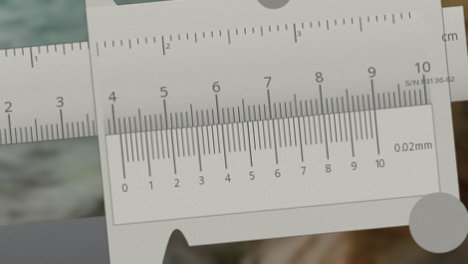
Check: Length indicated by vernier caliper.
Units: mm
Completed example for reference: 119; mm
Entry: 41.0; mm
